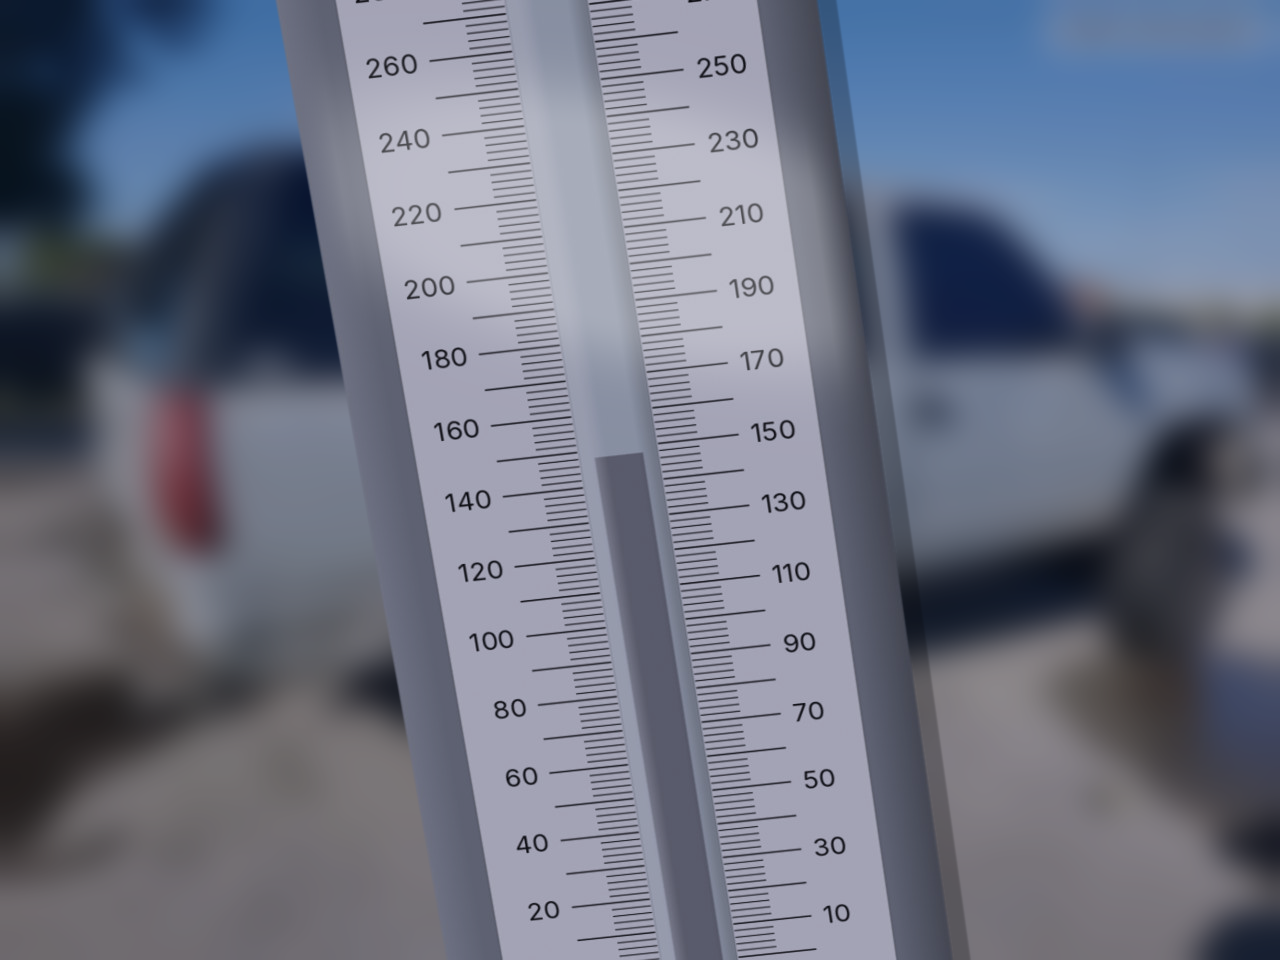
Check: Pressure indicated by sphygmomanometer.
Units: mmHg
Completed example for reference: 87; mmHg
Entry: 148; mmHg
